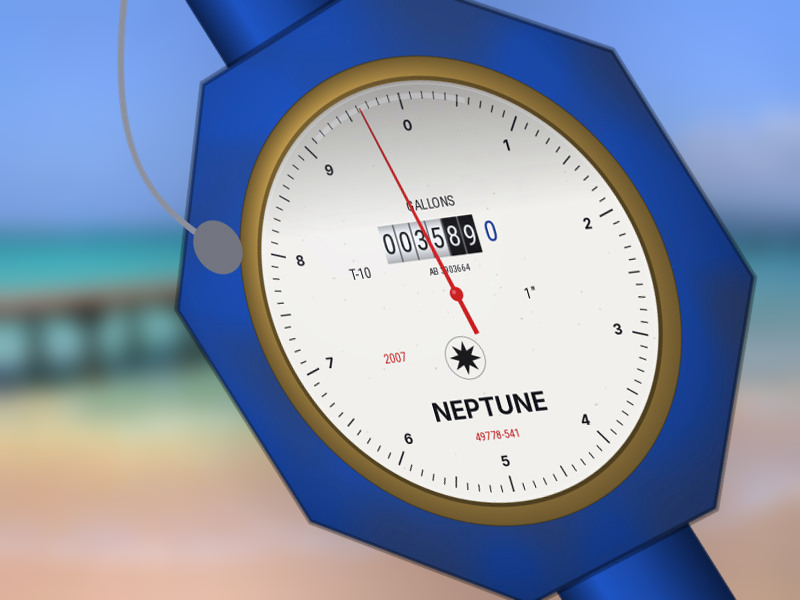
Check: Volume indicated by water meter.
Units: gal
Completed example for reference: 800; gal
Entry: 35889.6; gal
